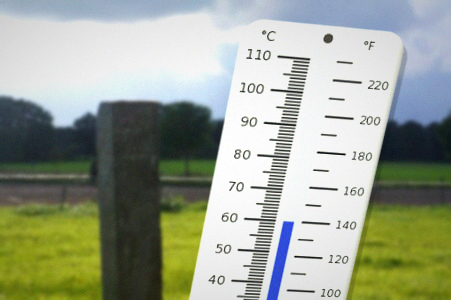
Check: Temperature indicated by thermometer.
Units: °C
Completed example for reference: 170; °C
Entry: 60; °C
